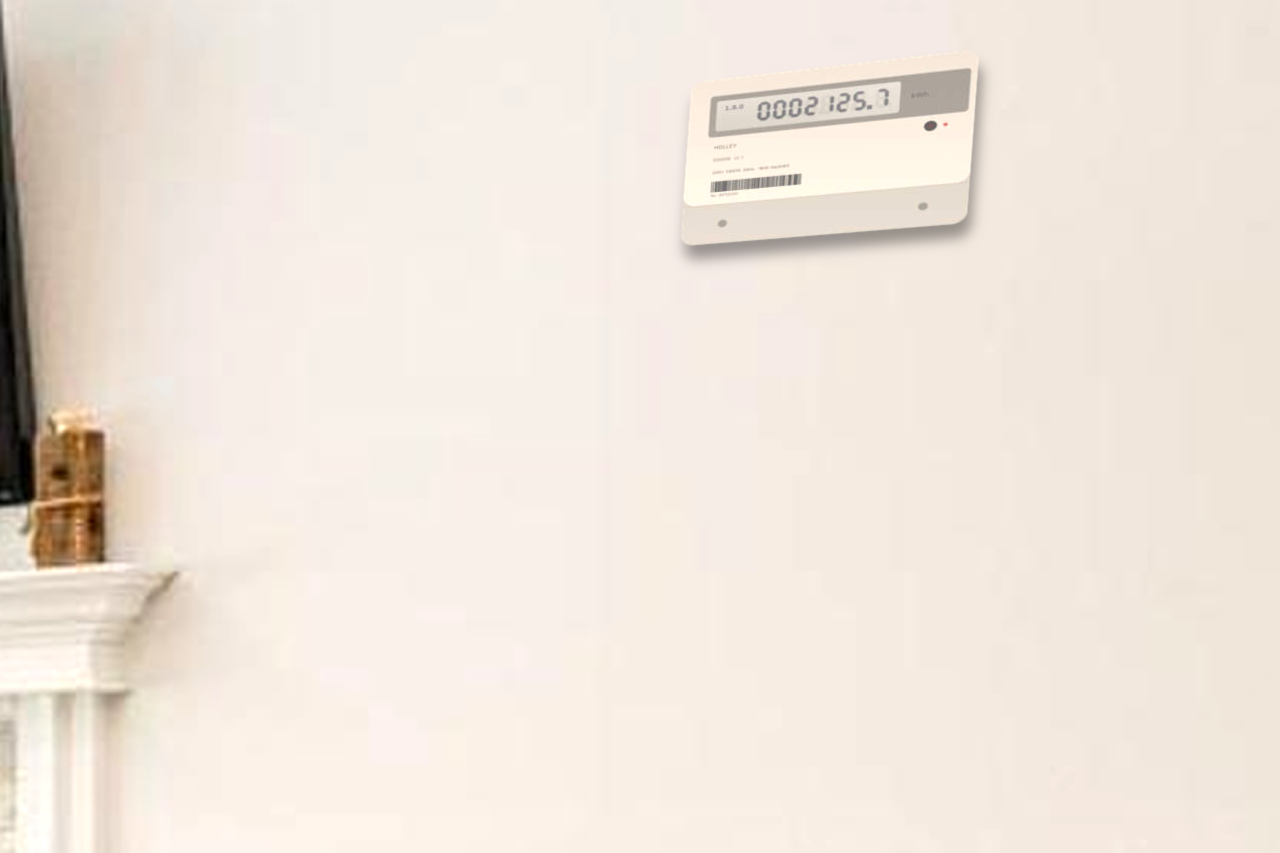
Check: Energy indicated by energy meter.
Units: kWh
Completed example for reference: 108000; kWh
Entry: 2125.7; kWh
